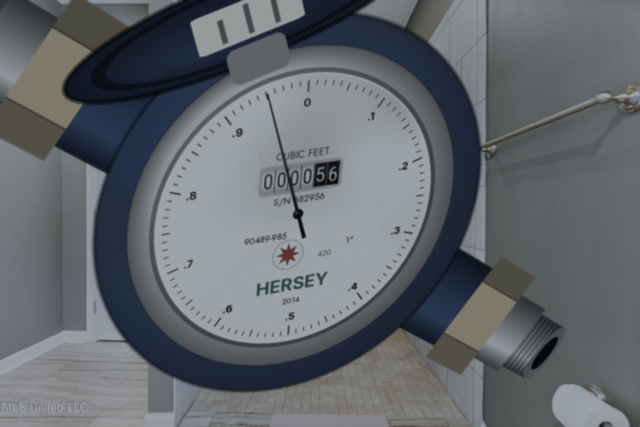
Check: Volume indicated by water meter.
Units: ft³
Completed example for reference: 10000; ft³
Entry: 55.95; ft³
